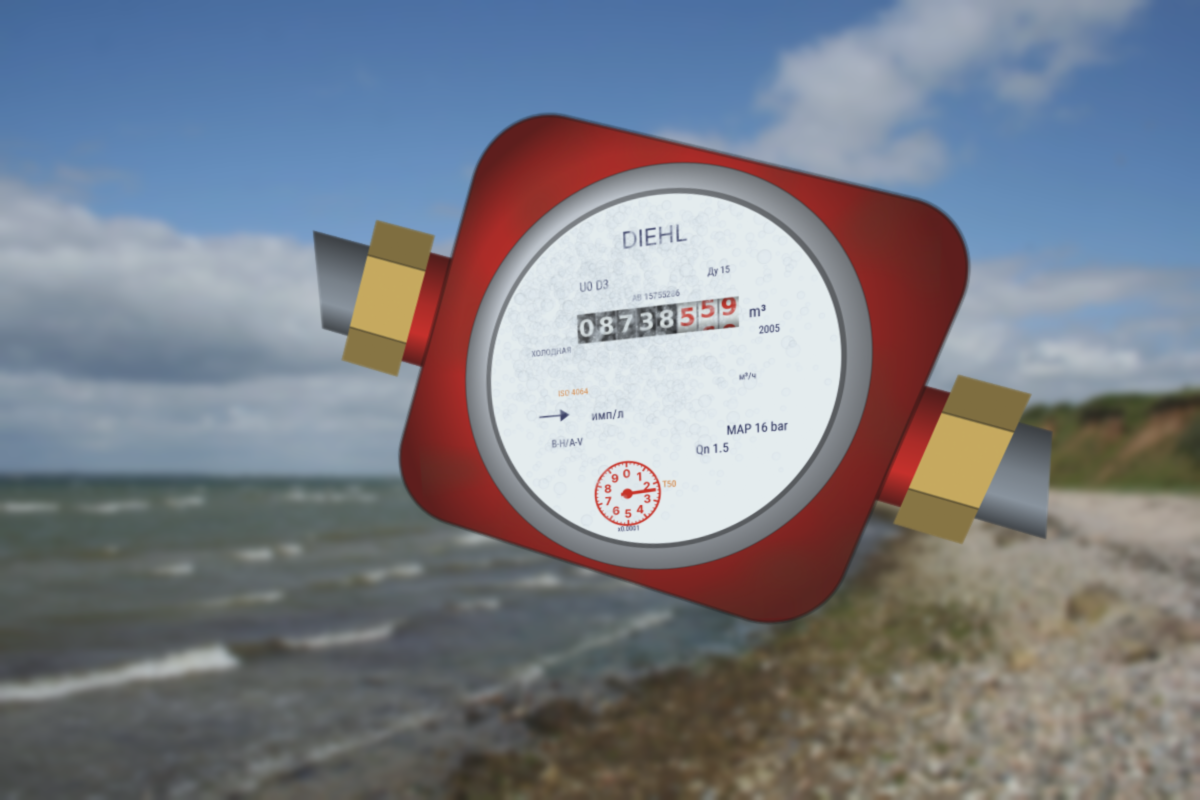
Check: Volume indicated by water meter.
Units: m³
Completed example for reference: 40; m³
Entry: 8738.5592; m³
